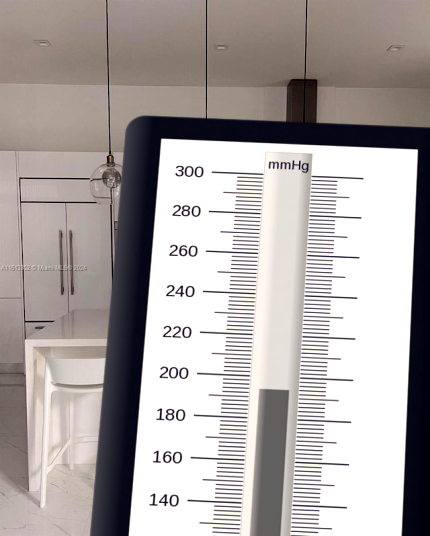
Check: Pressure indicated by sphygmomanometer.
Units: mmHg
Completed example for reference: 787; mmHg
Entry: 194; mmHg
